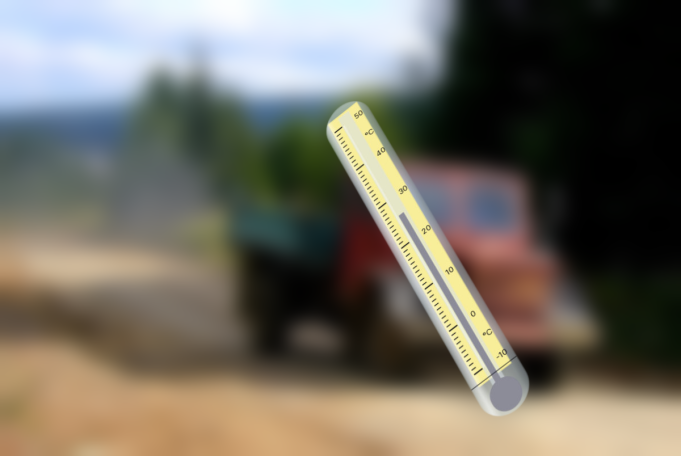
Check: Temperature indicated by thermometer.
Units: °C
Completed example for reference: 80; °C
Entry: 26; °C
